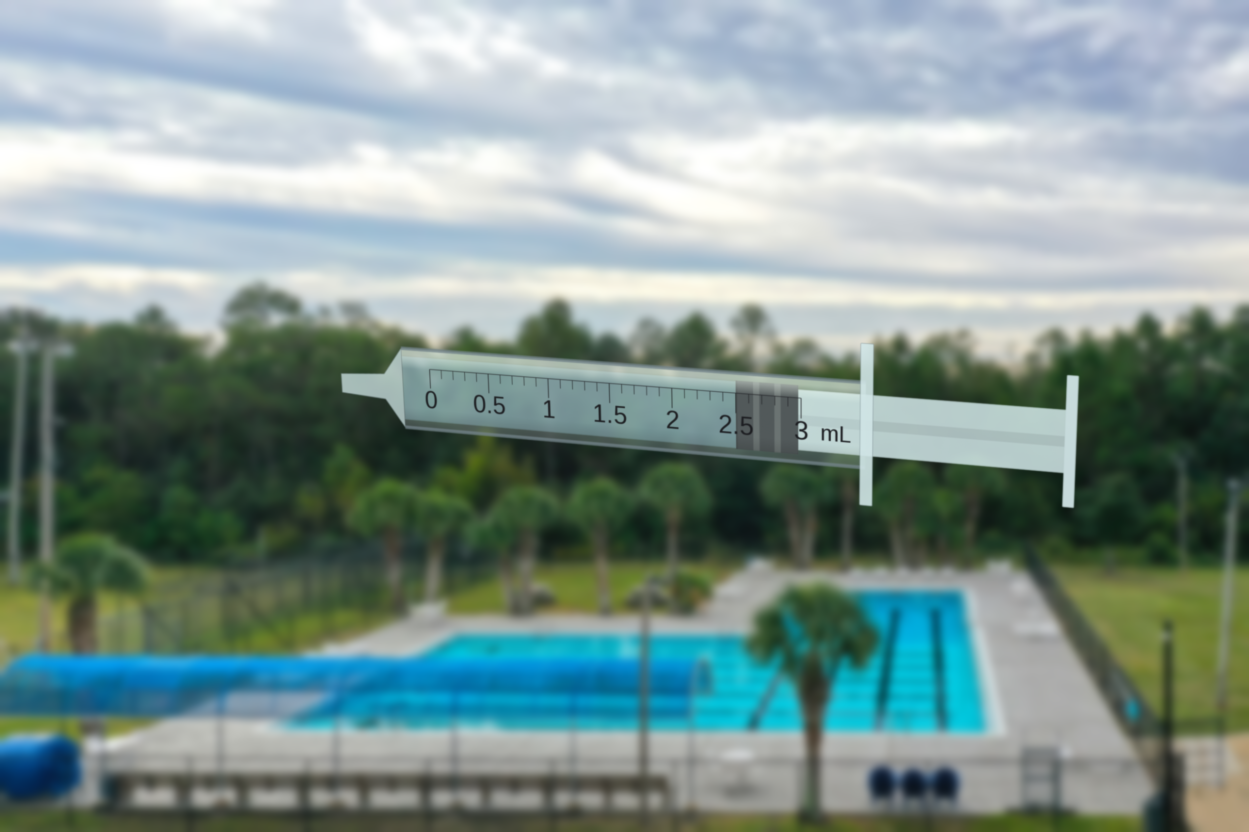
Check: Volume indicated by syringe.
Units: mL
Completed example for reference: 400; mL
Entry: 2.5; mL
